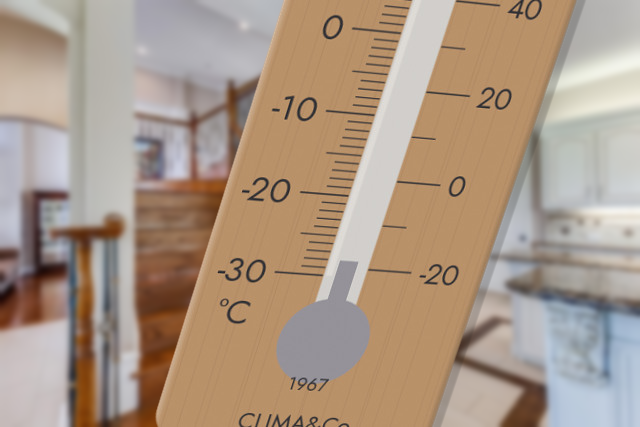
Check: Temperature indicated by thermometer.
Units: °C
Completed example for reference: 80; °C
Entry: -28; °C
